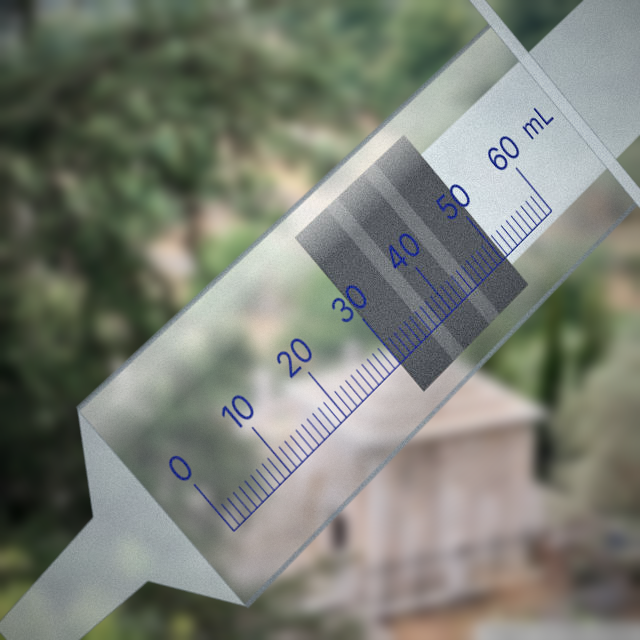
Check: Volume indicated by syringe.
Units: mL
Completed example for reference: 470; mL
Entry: 30; mL
